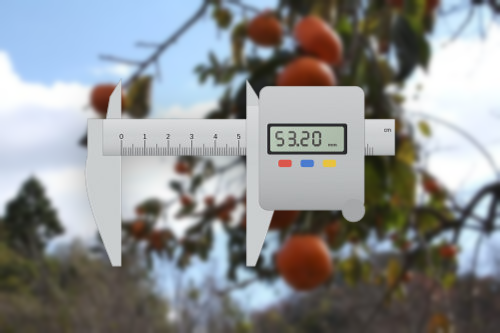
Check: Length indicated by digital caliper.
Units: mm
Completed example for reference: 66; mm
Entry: 53.20; mm
